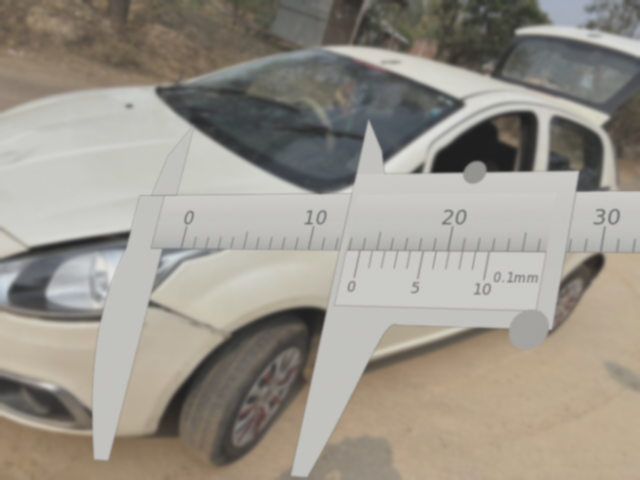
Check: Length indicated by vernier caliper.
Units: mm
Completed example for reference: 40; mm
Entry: 13.8; mm
